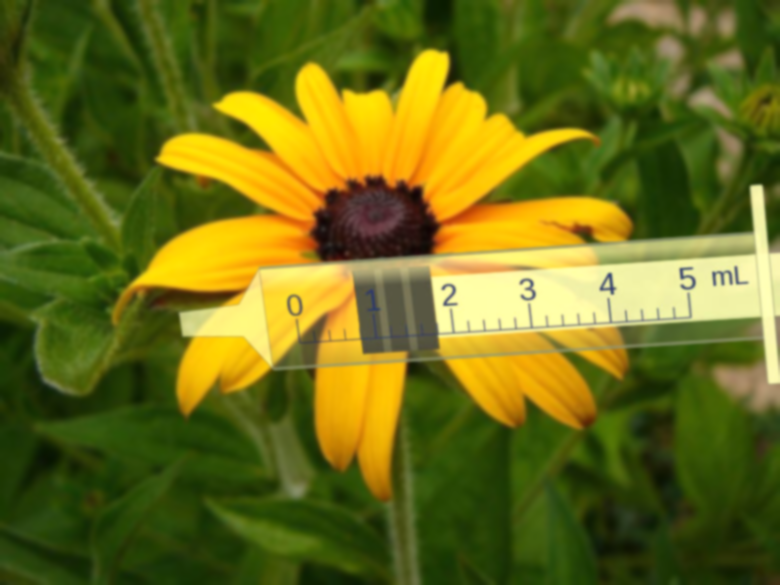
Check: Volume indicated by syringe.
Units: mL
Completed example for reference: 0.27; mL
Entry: 0.8; mL
